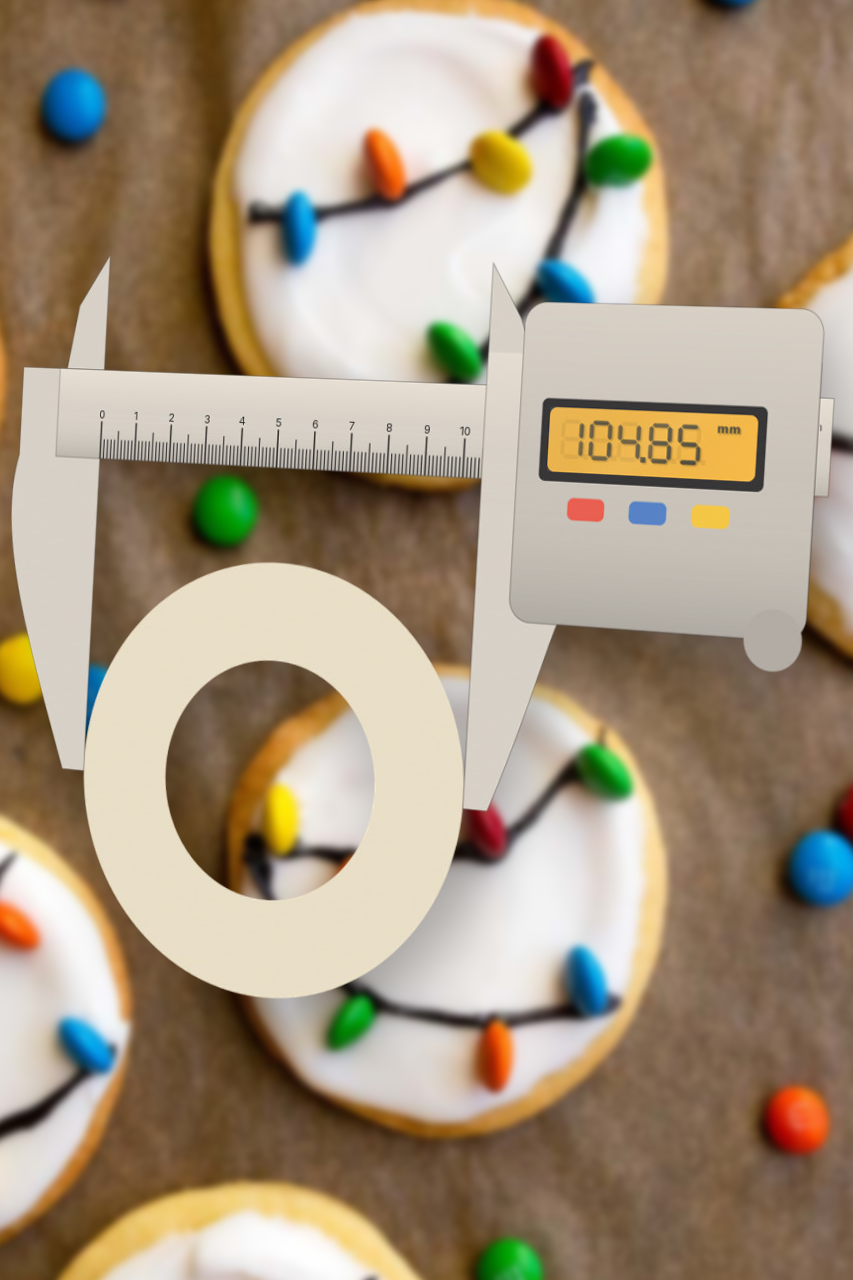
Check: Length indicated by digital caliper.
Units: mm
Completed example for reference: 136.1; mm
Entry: 104.85; mm
